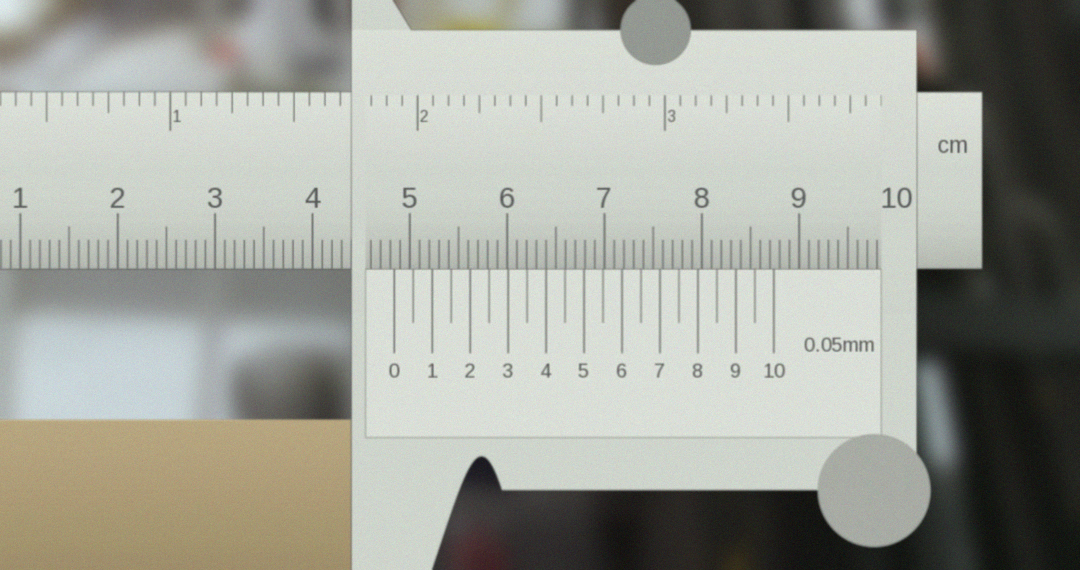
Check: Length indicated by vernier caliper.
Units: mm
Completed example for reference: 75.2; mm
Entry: 48.4; mm
